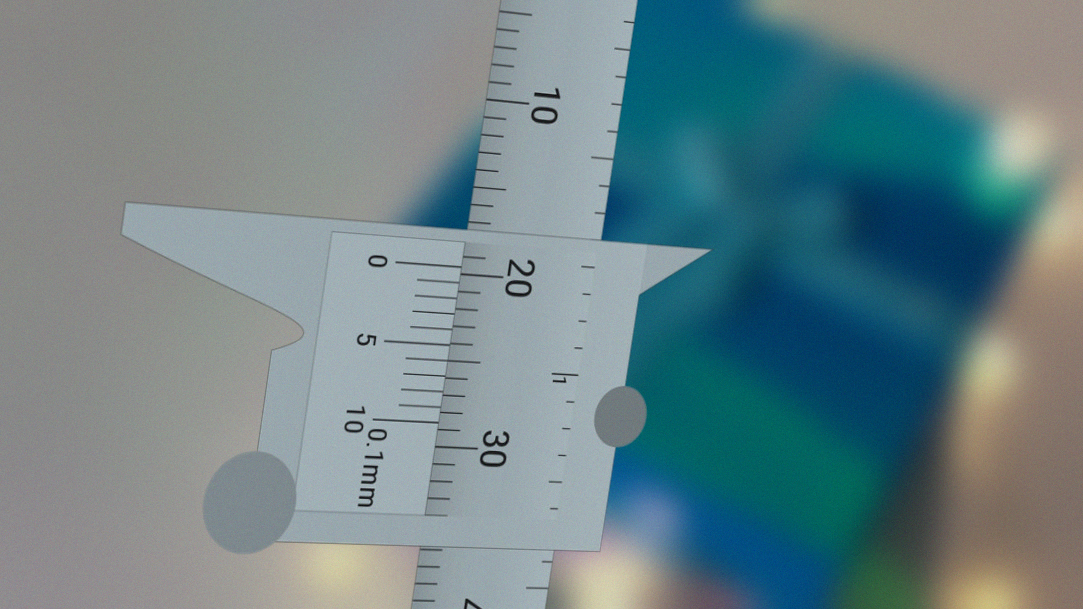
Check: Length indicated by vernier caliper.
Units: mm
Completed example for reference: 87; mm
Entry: 19.6; mm
